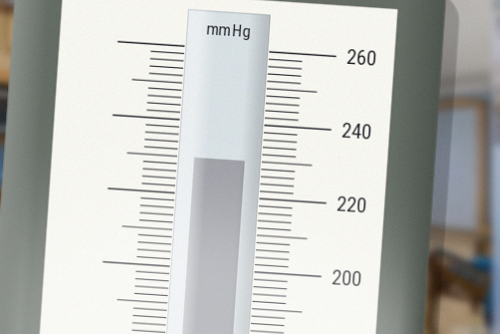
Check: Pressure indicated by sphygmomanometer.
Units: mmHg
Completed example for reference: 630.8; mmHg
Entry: 230; mmHg
